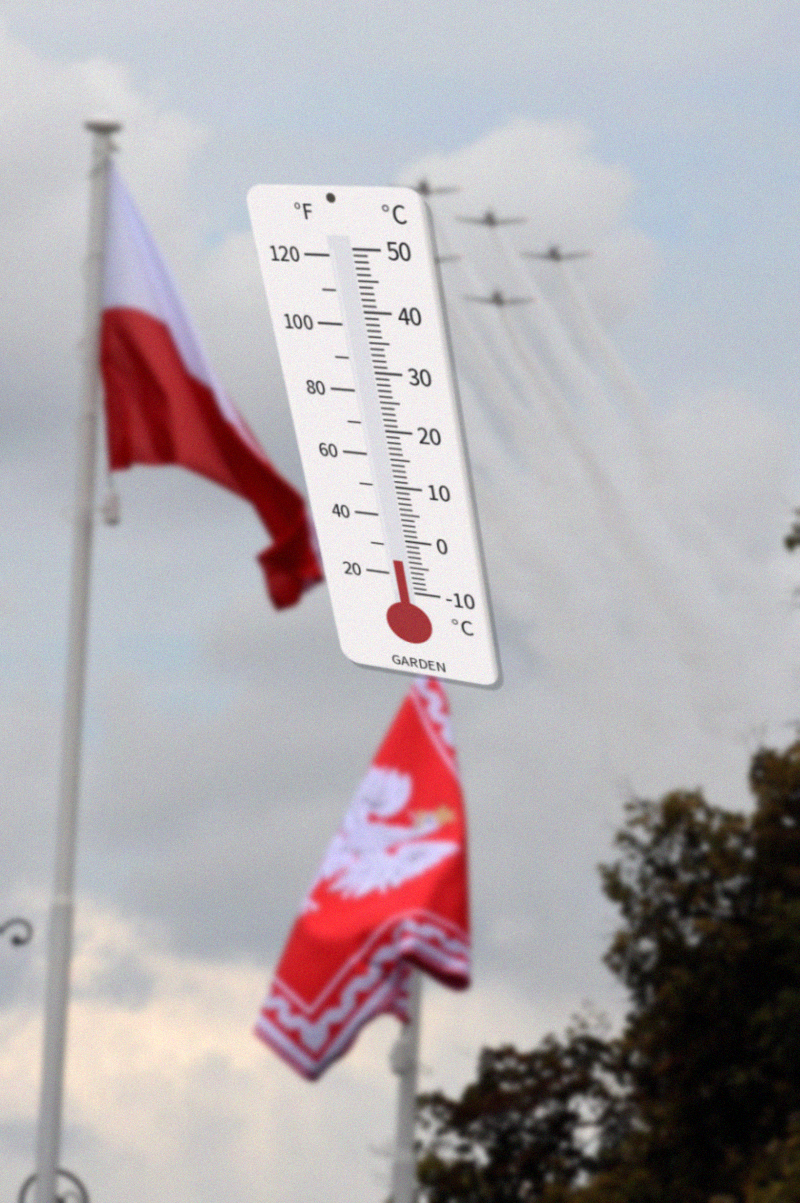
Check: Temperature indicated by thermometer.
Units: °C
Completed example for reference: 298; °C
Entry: -4; °C
